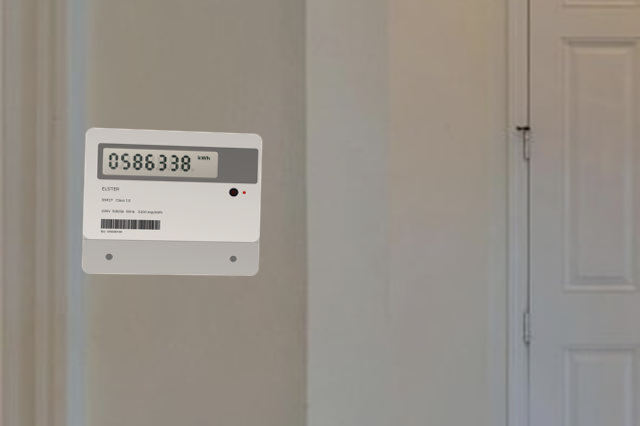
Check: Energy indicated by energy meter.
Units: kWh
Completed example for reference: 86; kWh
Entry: 586338; kWh
